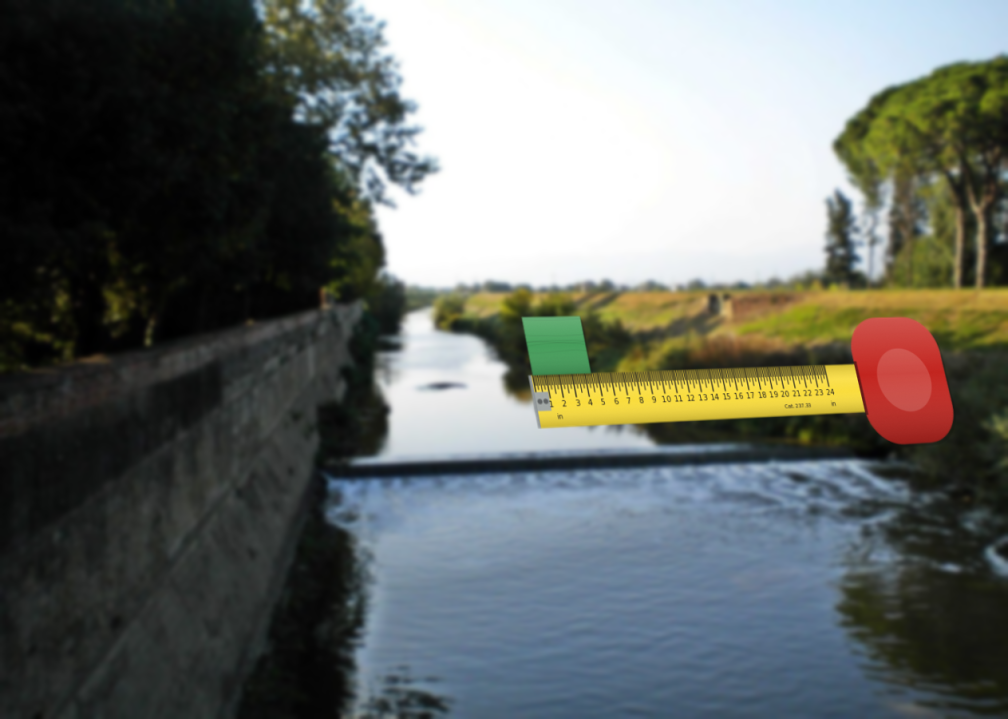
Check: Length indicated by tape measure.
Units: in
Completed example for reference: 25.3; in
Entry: 4.5; in
